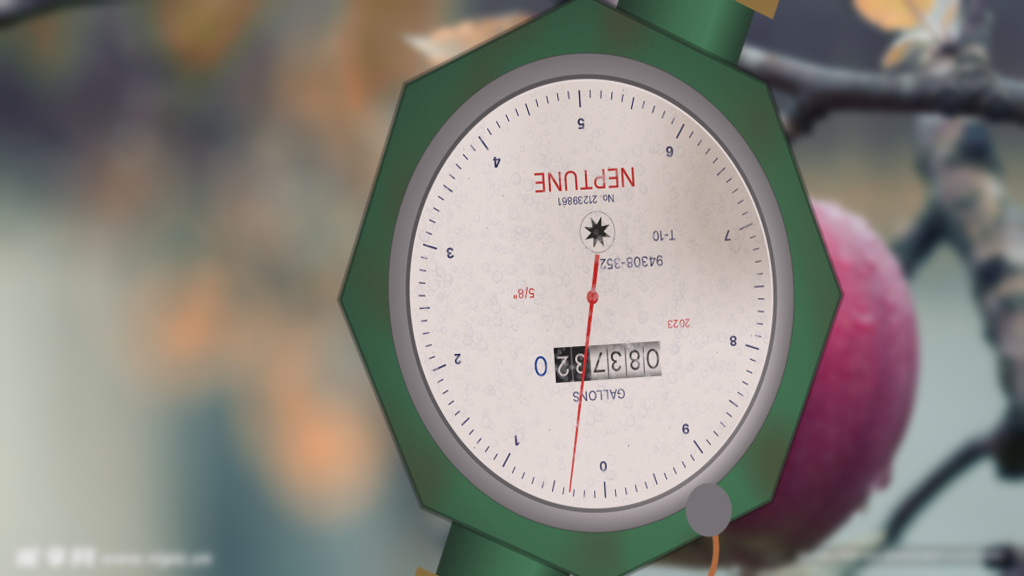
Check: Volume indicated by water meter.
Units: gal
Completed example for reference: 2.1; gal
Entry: 837320.3; gal
